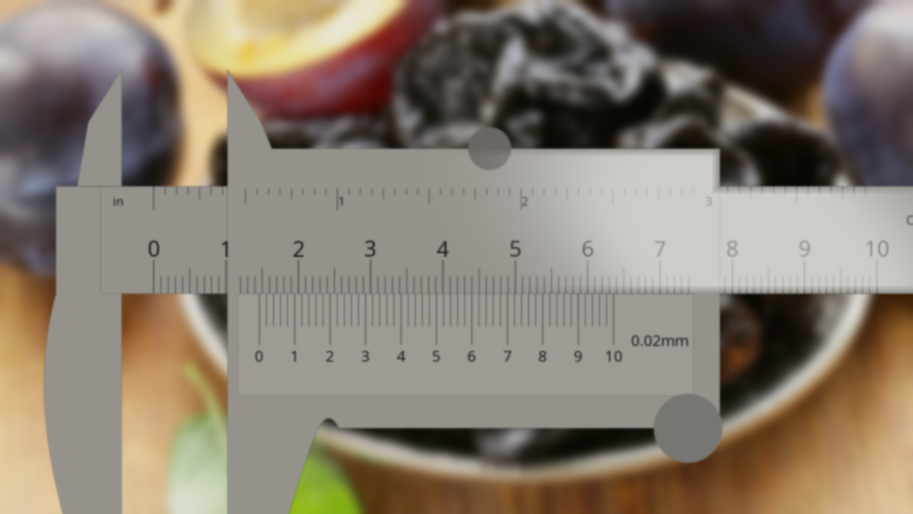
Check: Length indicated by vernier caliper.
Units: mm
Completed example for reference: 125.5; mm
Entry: 14.6; mm
